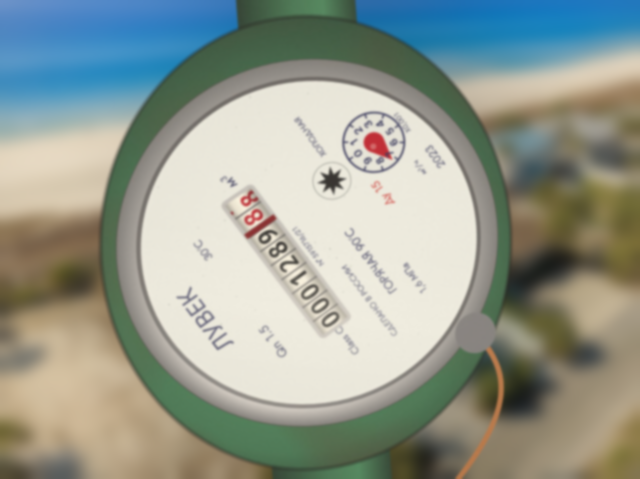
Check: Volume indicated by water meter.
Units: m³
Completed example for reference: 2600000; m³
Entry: 1289.877; m³
